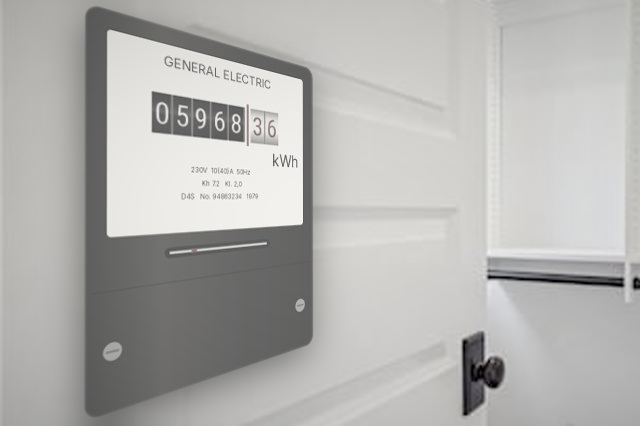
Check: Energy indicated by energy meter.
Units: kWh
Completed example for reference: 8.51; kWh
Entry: 5968.36; kWh
